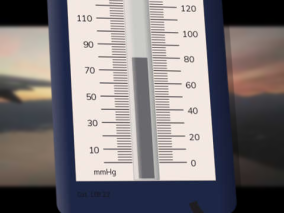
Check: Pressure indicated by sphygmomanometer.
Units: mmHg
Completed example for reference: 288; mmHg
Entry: 80; mmHg
